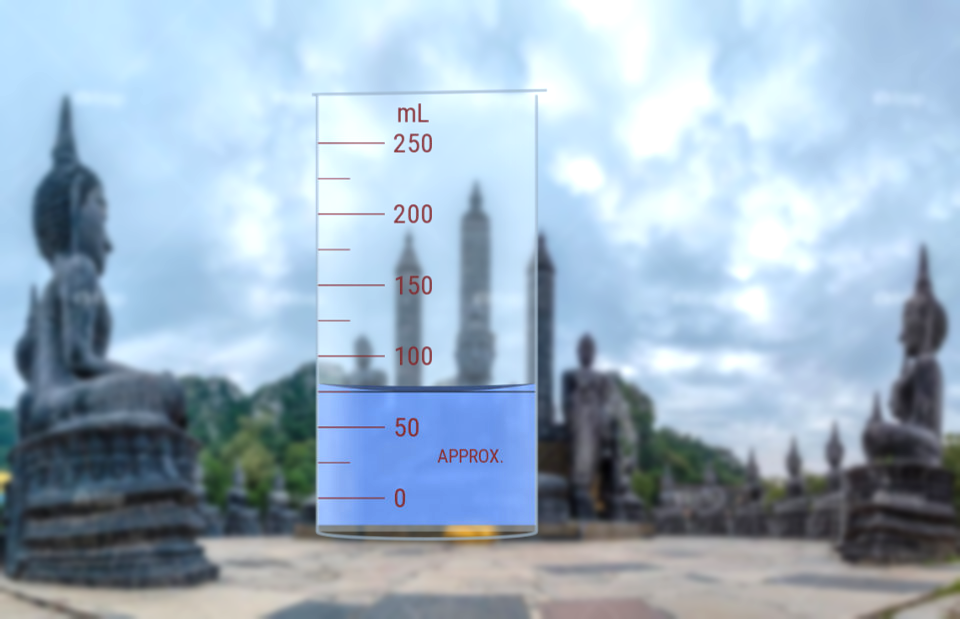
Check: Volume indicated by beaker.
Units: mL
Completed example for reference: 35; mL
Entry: 75; mL
